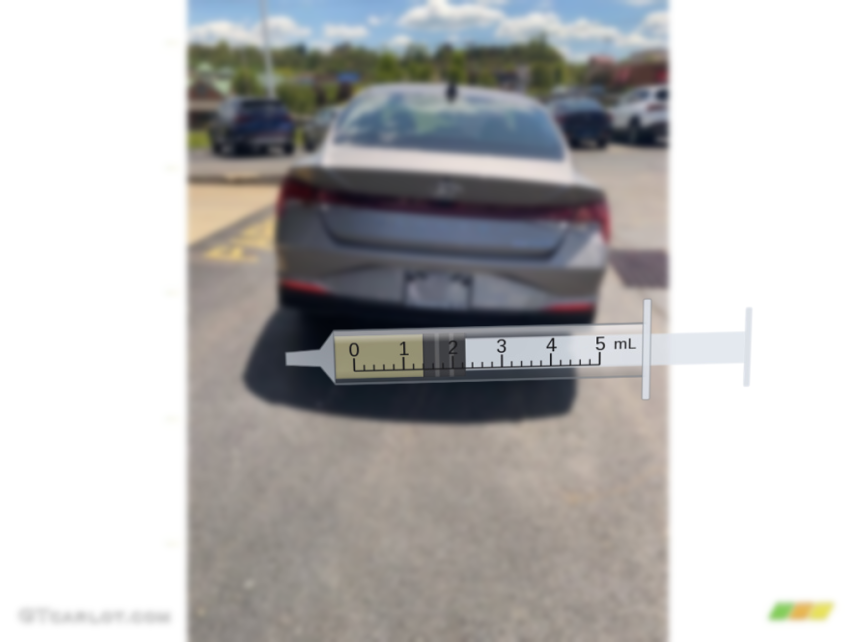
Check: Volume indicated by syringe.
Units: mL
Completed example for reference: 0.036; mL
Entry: 1.4; mL
